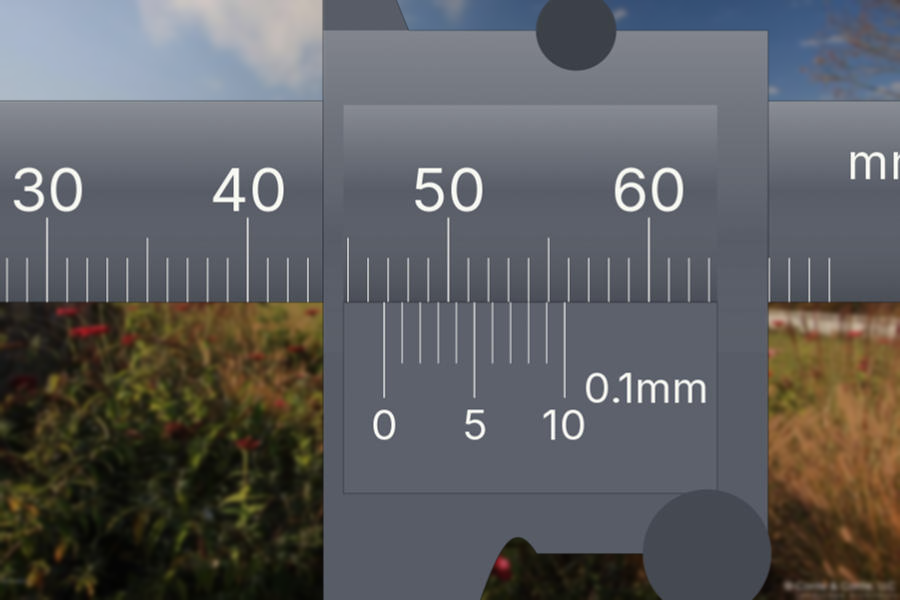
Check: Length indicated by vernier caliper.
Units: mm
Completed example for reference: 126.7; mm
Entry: 46.8; mm
